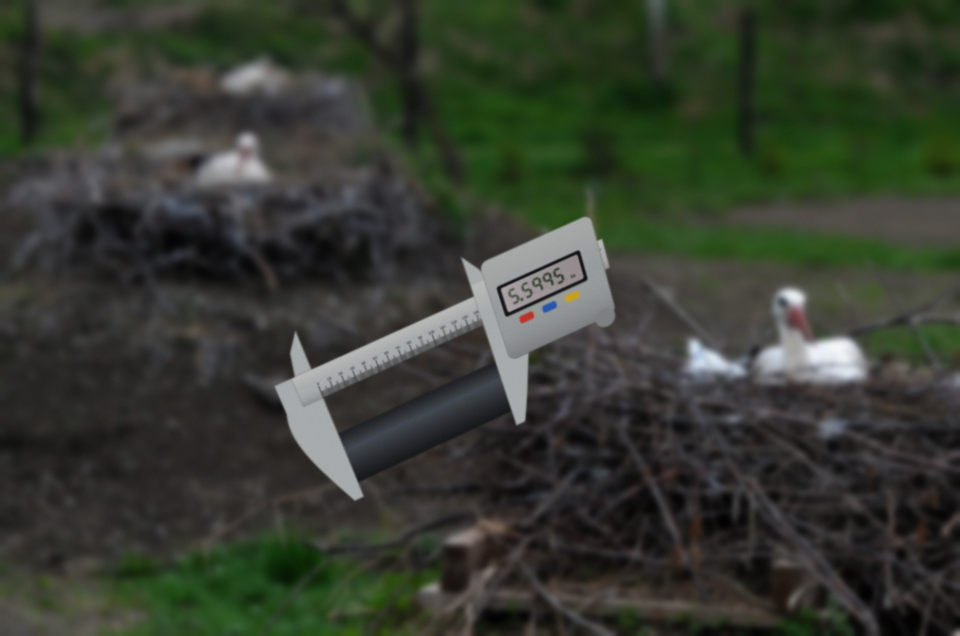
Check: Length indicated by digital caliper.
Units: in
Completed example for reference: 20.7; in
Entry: 5.5995; in
